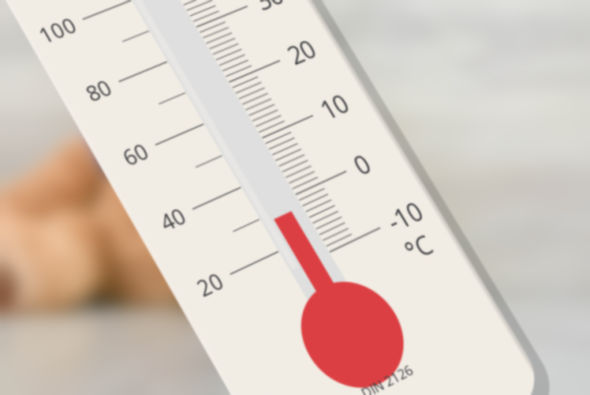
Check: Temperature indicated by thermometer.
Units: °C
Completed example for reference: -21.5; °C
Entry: -2; °C
